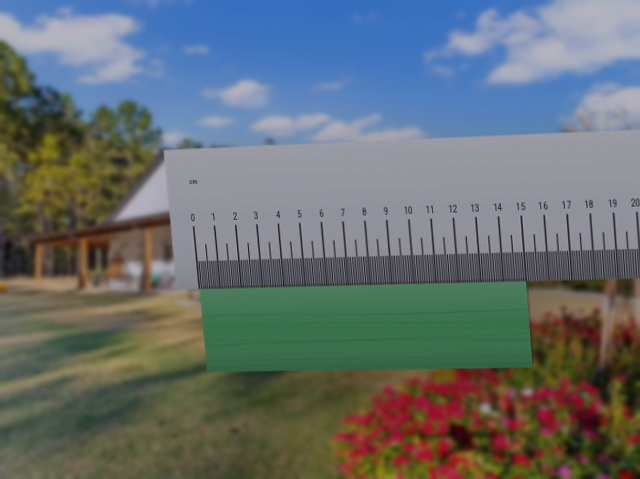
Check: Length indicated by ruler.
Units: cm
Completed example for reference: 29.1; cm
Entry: 15; cm
